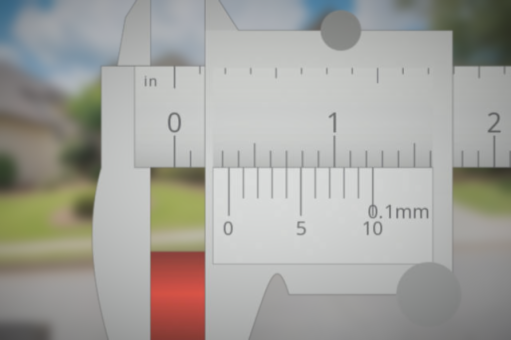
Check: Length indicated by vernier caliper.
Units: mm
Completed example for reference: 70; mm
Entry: 3.4; mm
